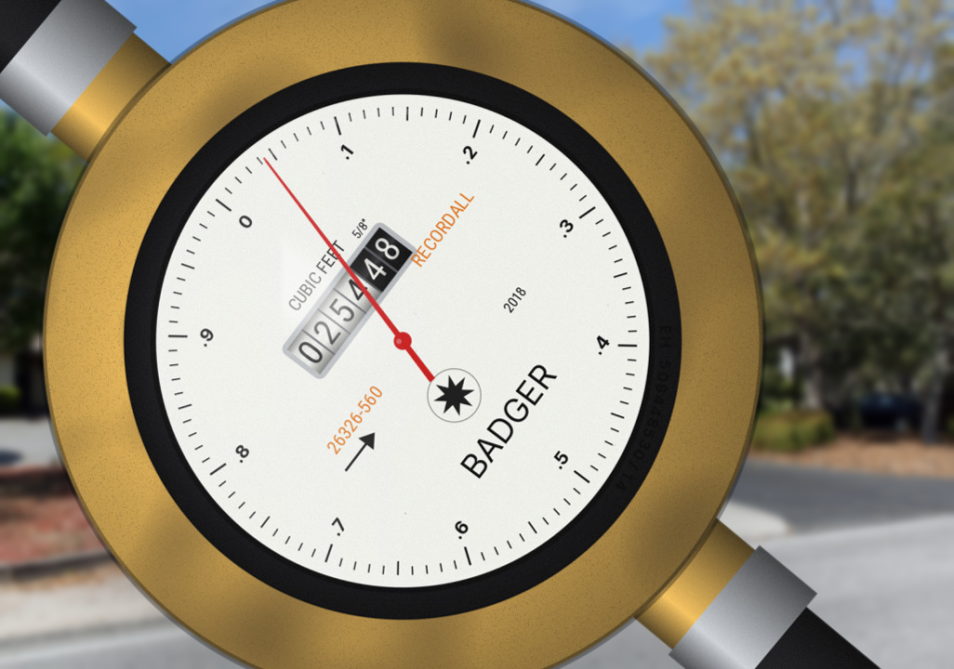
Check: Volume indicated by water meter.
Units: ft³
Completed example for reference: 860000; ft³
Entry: 25448.04; ft³
